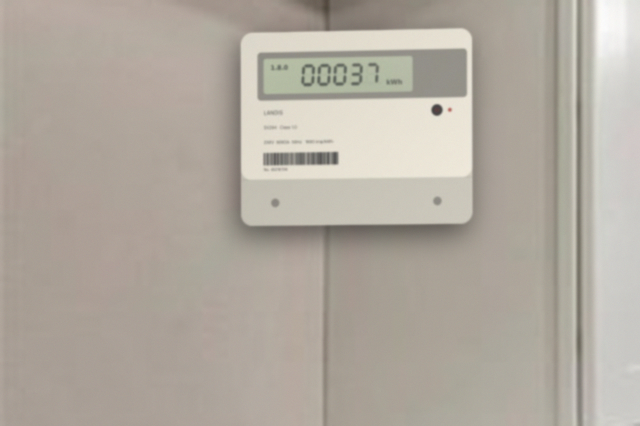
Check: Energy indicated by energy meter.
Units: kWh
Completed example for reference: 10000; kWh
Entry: 37; kWh
